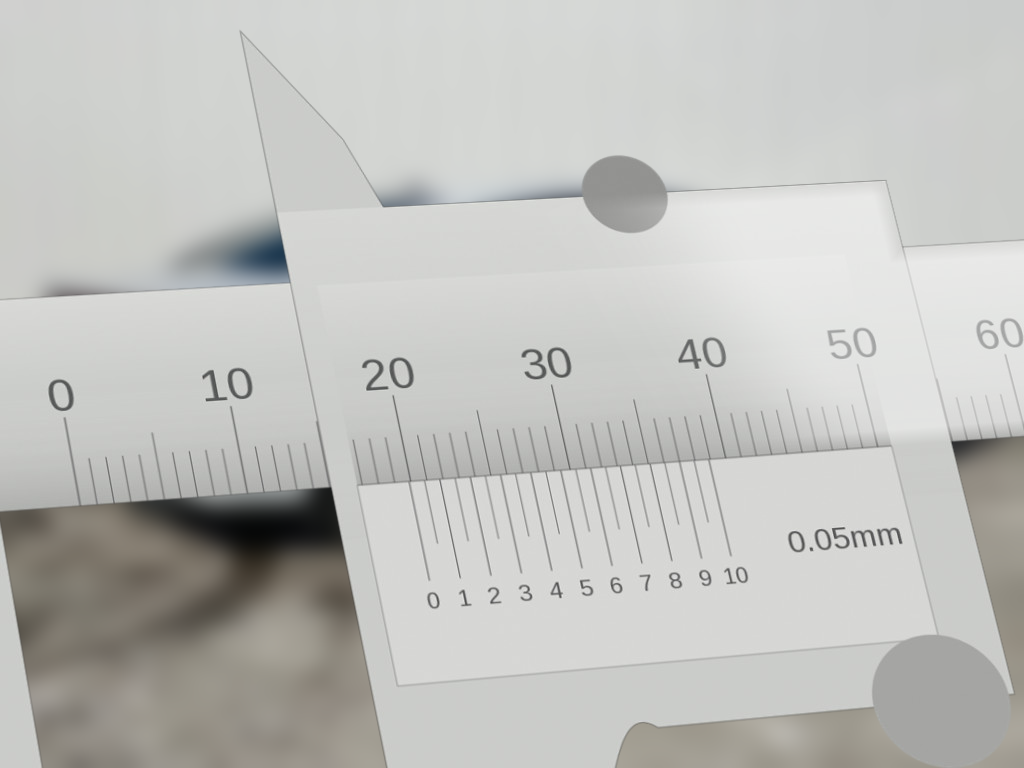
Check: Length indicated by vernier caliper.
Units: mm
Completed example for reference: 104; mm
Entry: 19.9; mm
